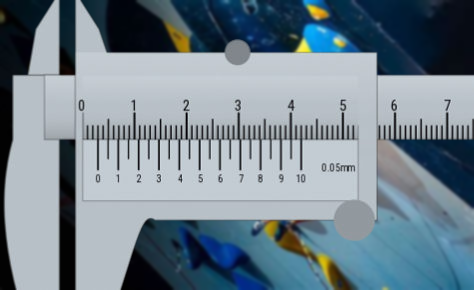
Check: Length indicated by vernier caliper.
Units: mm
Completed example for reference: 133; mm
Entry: 3.0; mm
